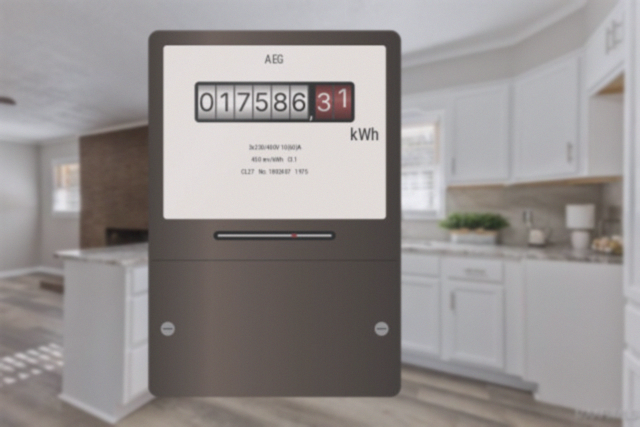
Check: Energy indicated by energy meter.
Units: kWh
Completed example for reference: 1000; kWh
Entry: 17586.31; kWh
